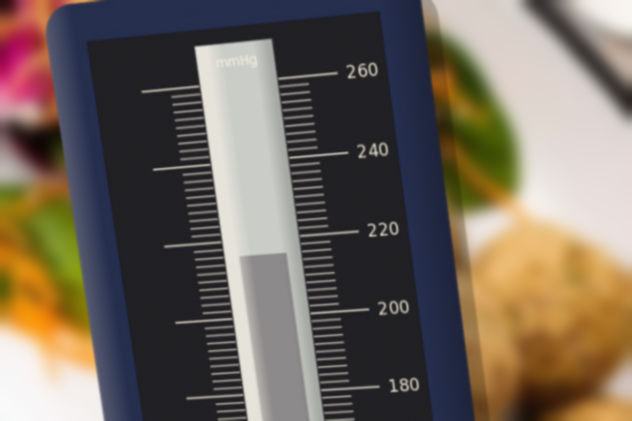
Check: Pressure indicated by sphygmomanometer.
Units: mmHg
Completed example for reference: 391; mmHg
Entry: 216; mmHg
